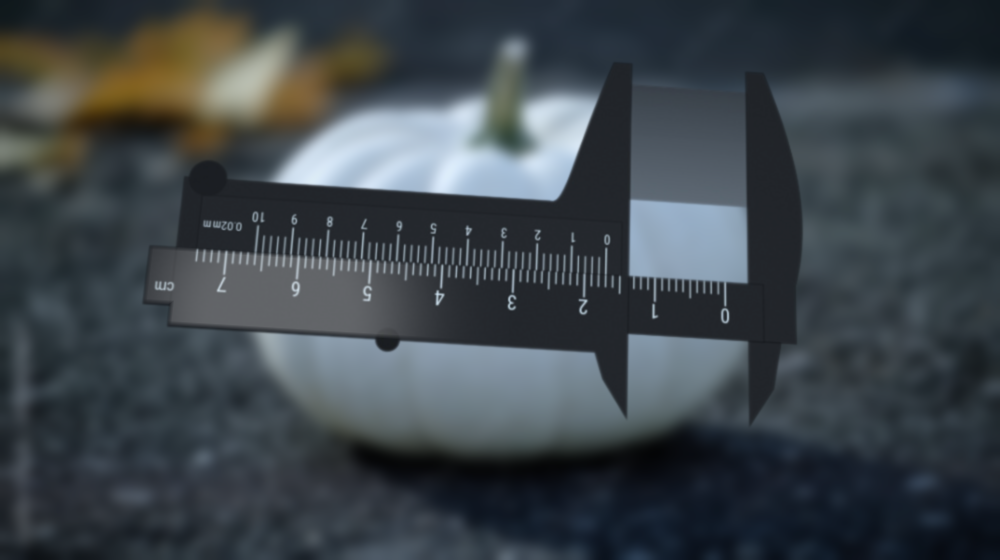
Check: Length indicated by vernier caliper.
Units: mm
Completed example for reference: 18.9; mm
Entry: 17.0; mm
